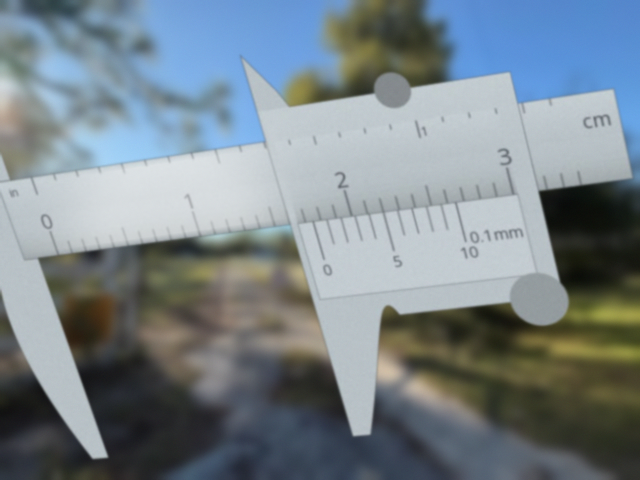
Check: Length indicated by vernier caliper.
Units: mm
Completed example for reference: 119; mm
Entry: 17.5; mm
